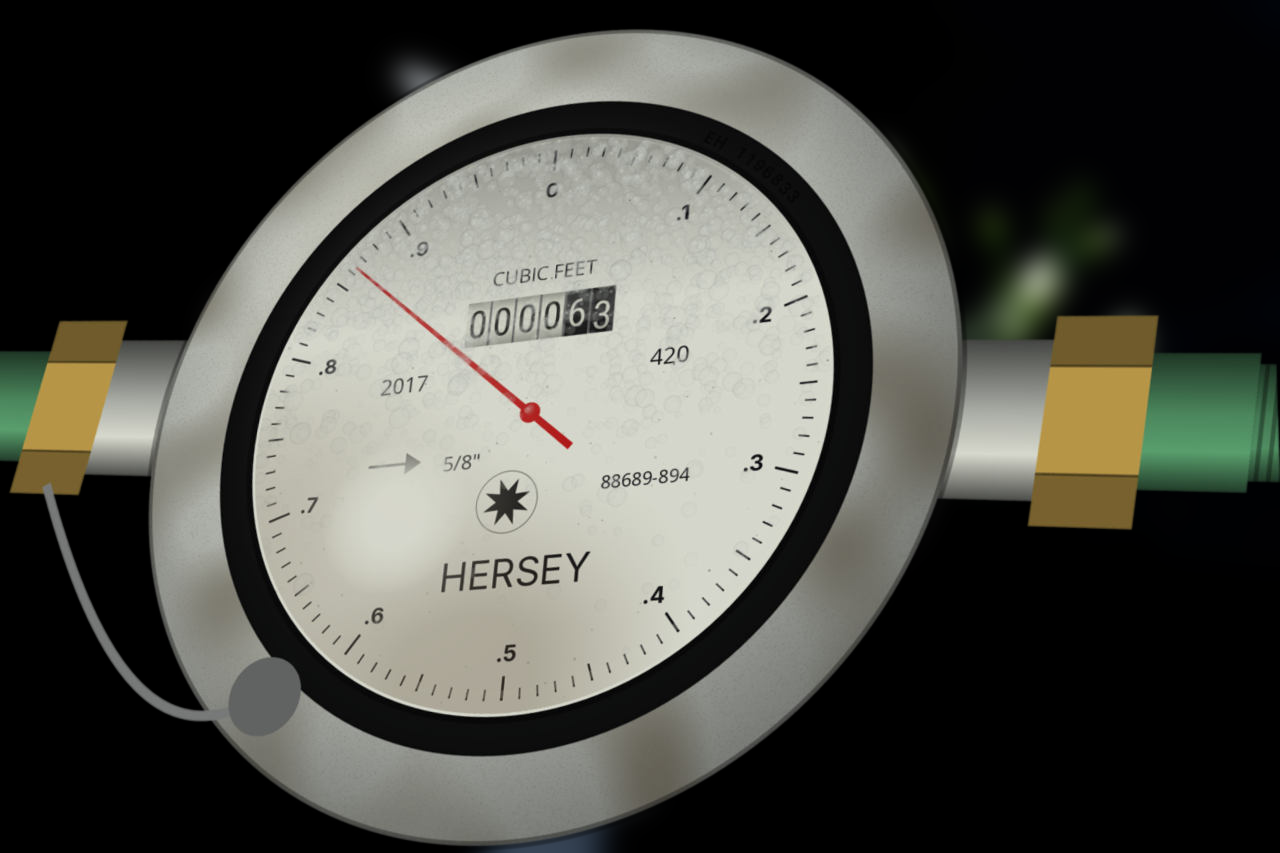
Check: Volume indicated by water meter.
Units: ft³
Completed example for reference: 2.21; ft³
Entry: 62.86; ft³
